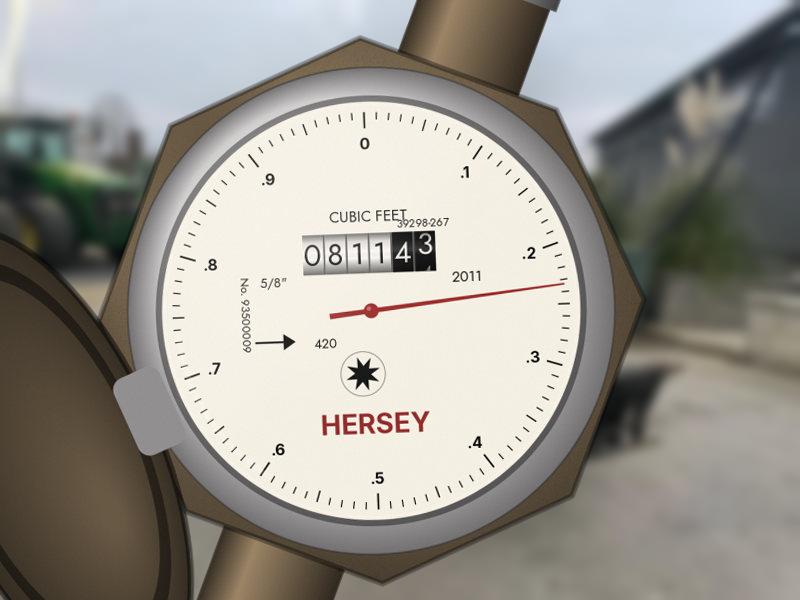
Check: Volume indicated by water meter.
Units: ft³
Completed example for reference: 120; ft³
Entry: 81143.23; ft³
